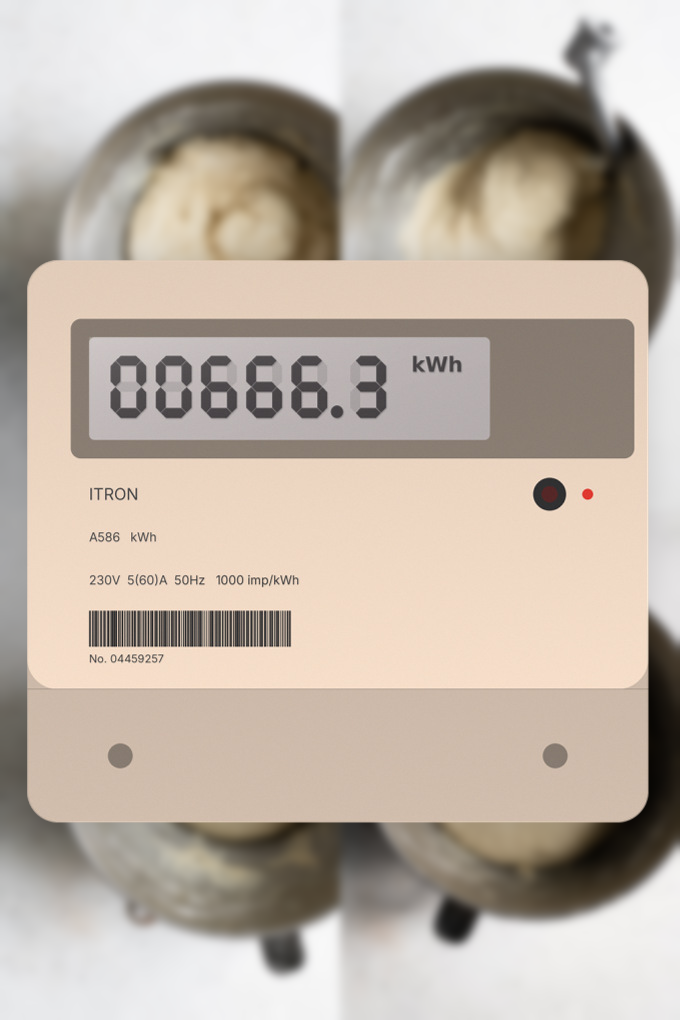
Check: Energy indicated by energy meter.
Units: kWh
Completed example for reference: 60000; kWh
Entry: 666.3; kWh
